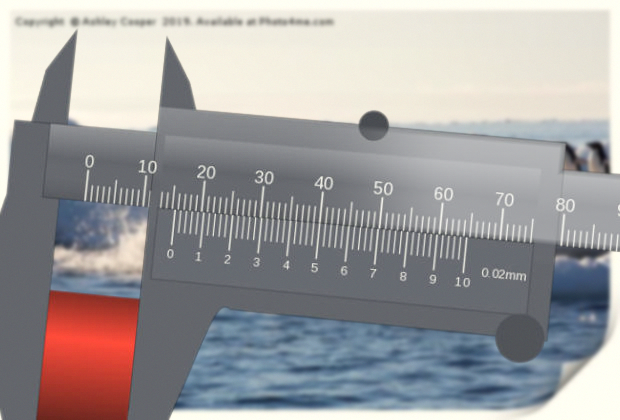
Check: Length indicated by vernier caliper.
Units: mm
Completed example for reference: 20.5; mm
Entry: 15.5; mm
